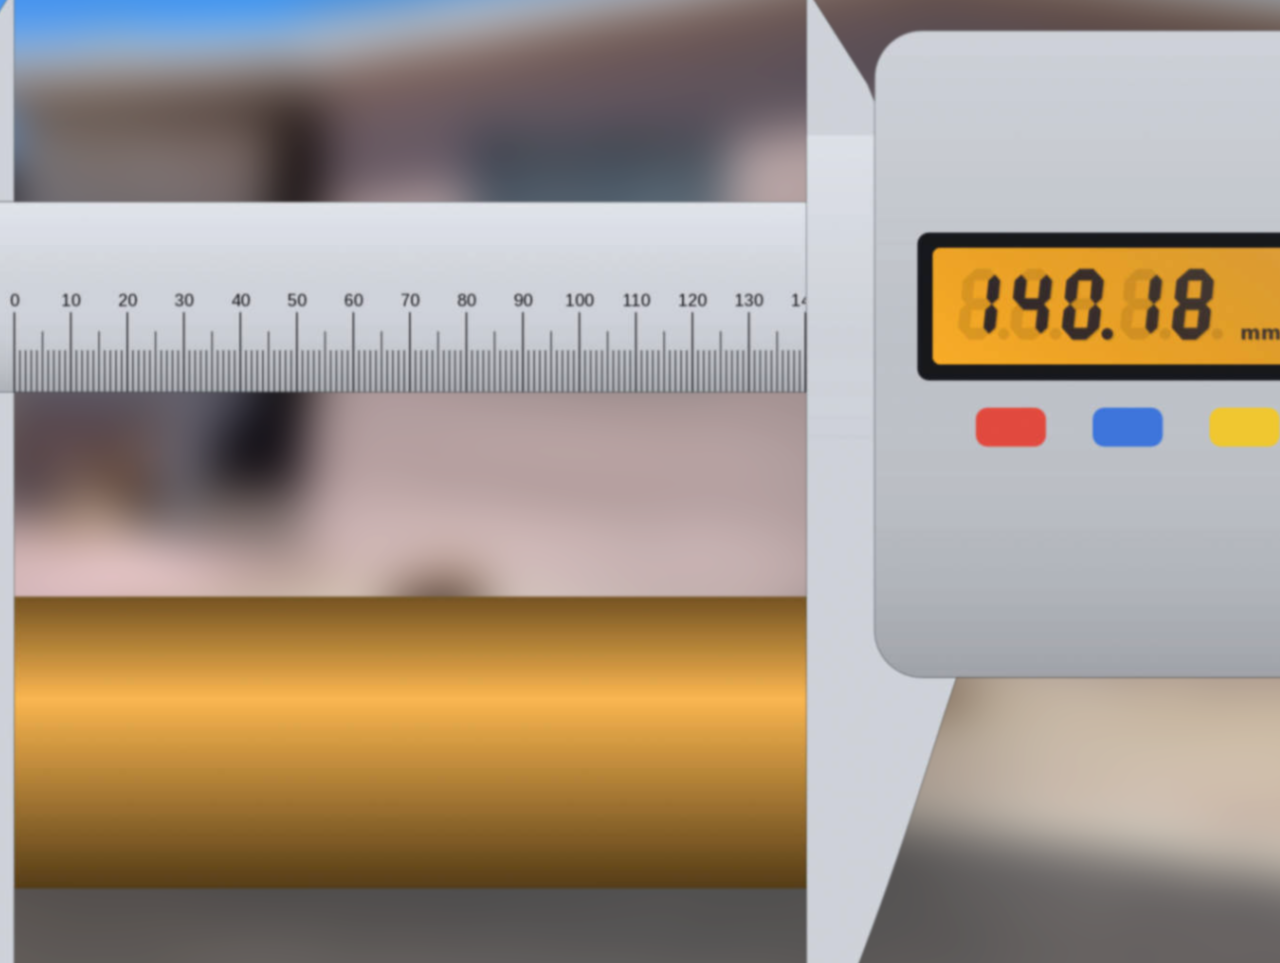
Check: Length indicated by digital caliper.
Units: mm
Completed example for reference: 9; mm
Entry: 140.18; mm
